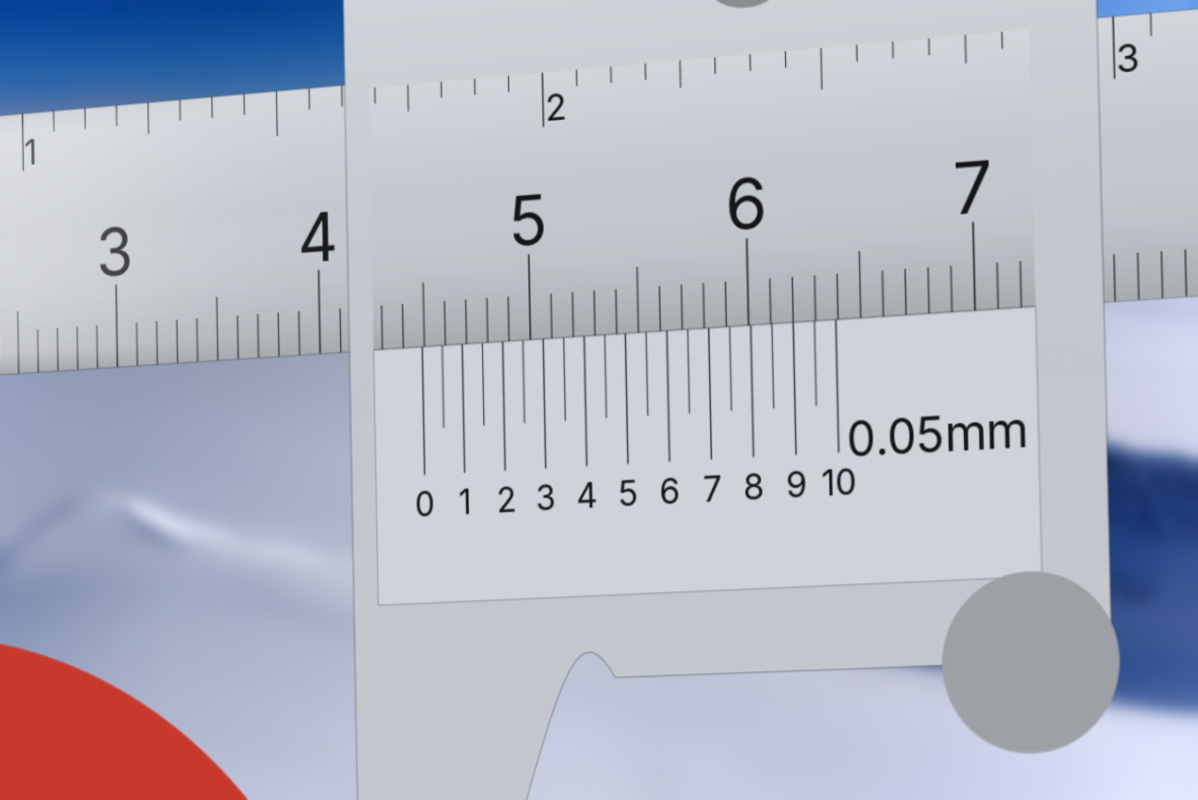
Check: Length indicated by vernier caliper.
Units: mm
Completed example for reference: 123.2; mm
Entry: 44.9; mm
